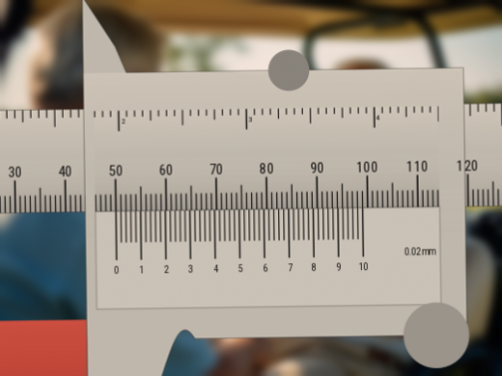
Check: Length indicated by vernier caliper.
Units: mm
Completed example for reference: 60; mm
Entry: 50.0; mm
